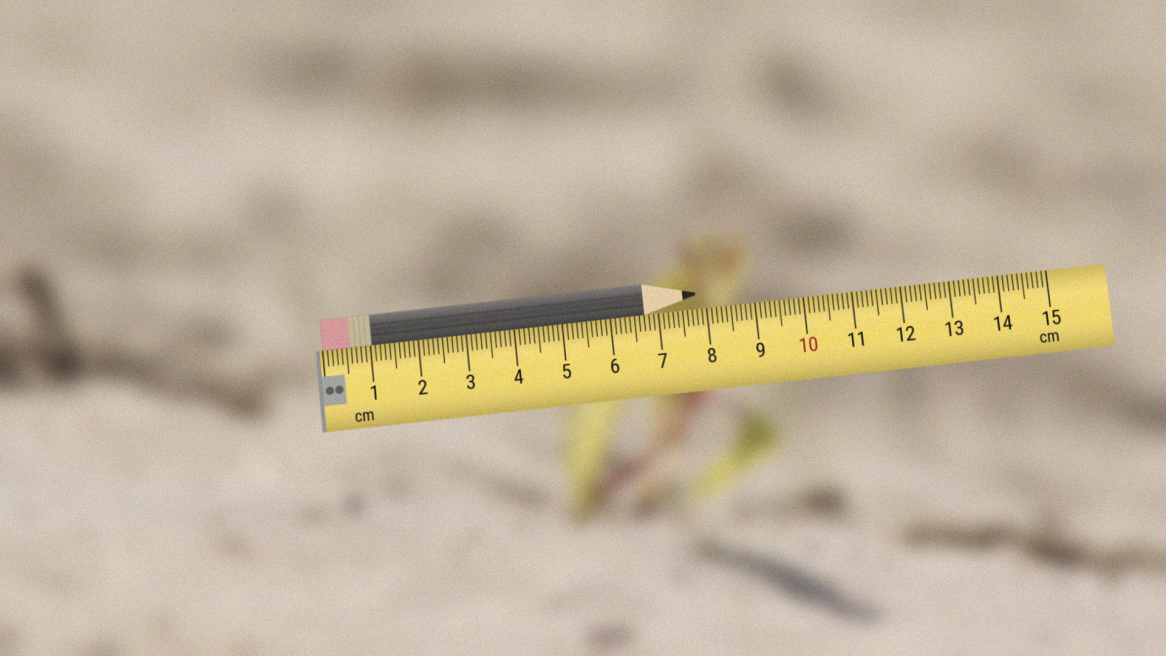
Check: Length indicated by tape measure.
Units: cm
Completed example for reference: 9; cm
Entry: 7.8; cm
